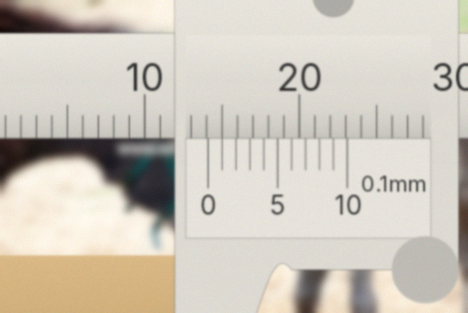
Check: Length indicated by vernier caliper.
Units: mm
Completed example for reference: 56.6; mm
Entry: 14.1; mm
